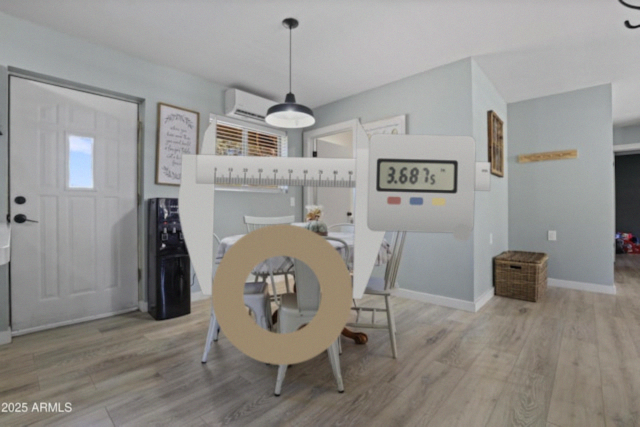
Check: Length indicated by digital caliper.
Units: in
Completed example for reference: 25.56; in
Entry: 3.6875; in
